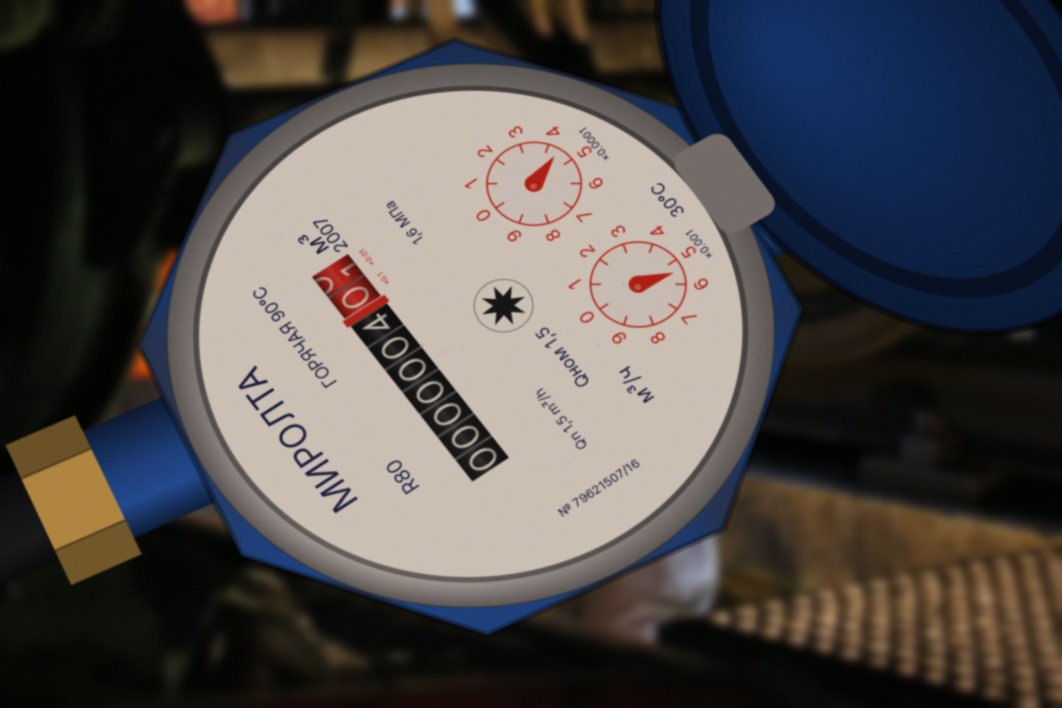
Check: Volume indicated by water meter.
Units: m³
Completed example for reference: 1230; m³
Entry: 4.0054; m³
